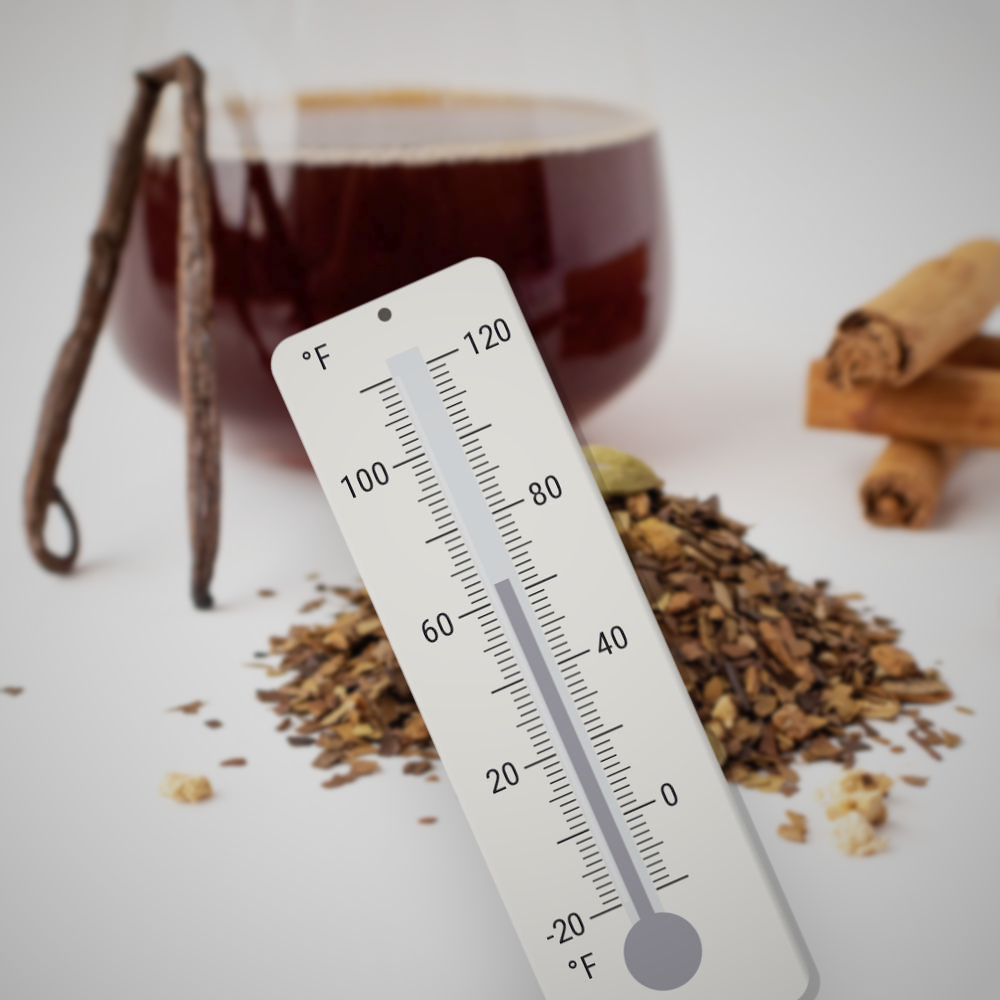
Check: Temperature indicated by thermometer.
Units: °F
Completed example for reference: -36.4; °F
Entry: 64; °F
